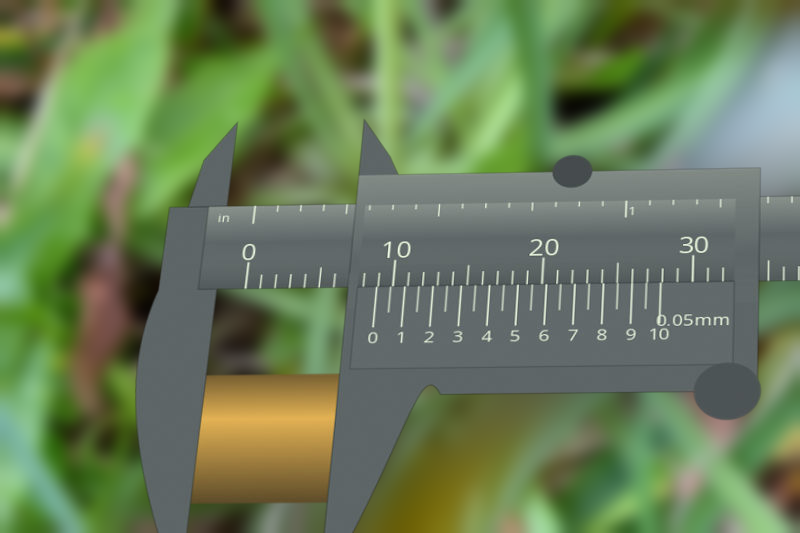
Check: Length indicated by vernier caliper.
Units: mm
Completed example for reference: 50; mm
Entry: 8.9; mm
